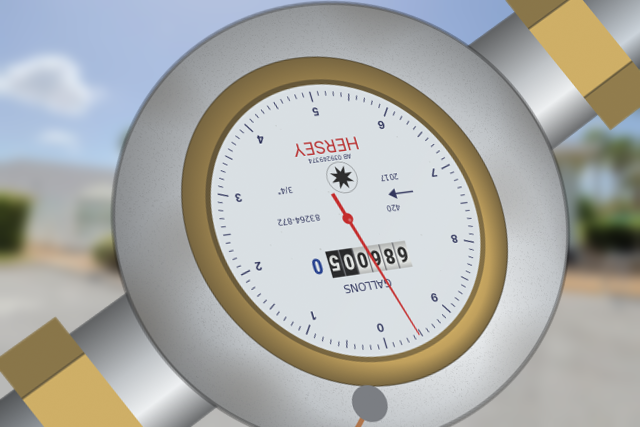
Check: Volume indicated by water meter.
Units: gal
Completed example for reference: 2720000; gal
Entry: 6860049.5; gal
